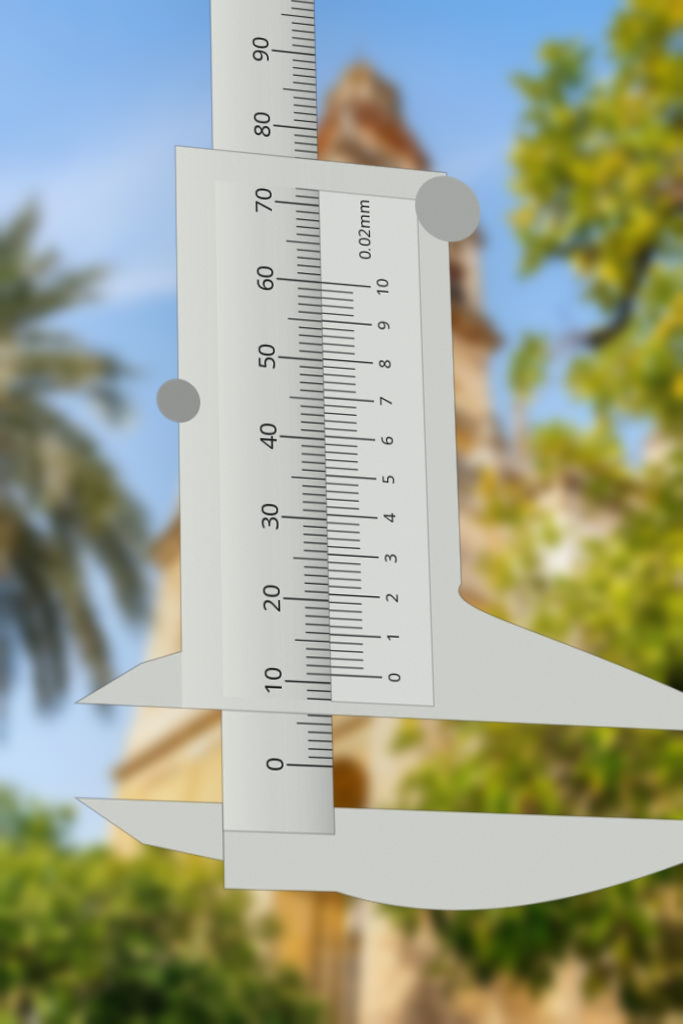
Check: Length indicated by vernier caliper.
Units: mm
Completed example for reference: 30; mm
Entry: 11.0; mm
